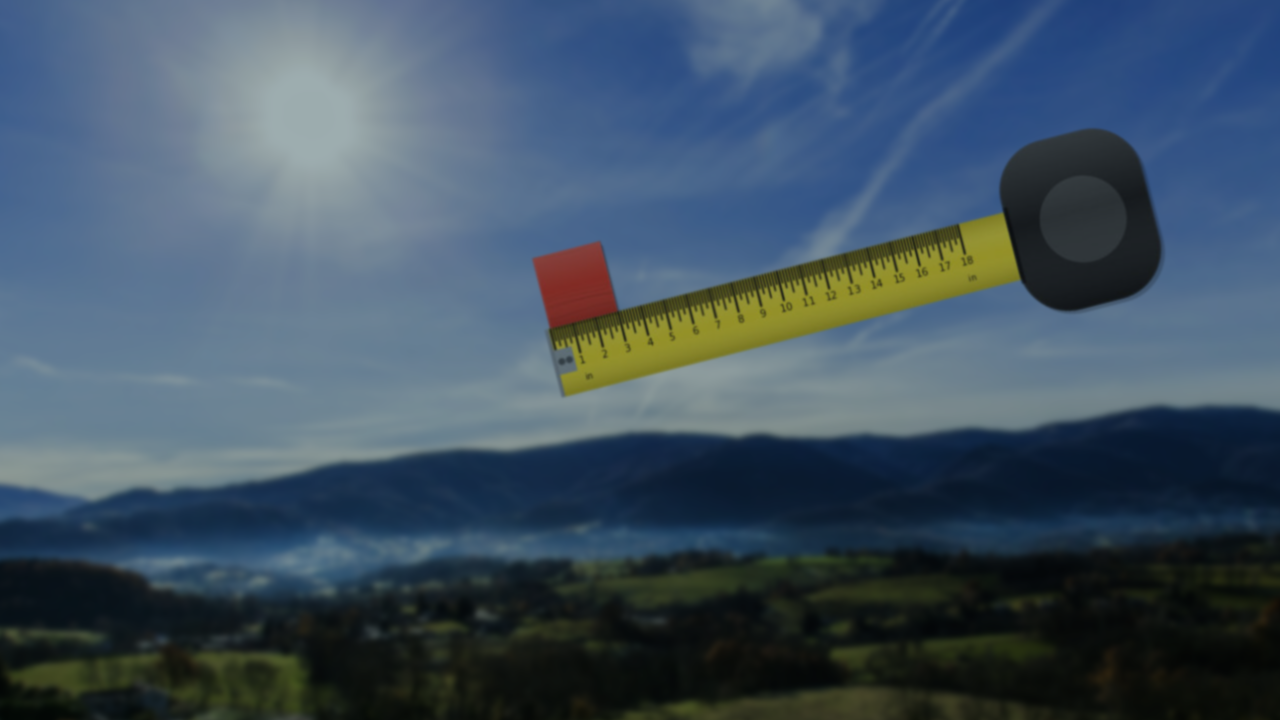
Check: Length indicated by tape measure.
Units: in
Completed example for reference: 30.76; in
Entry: 3; in
